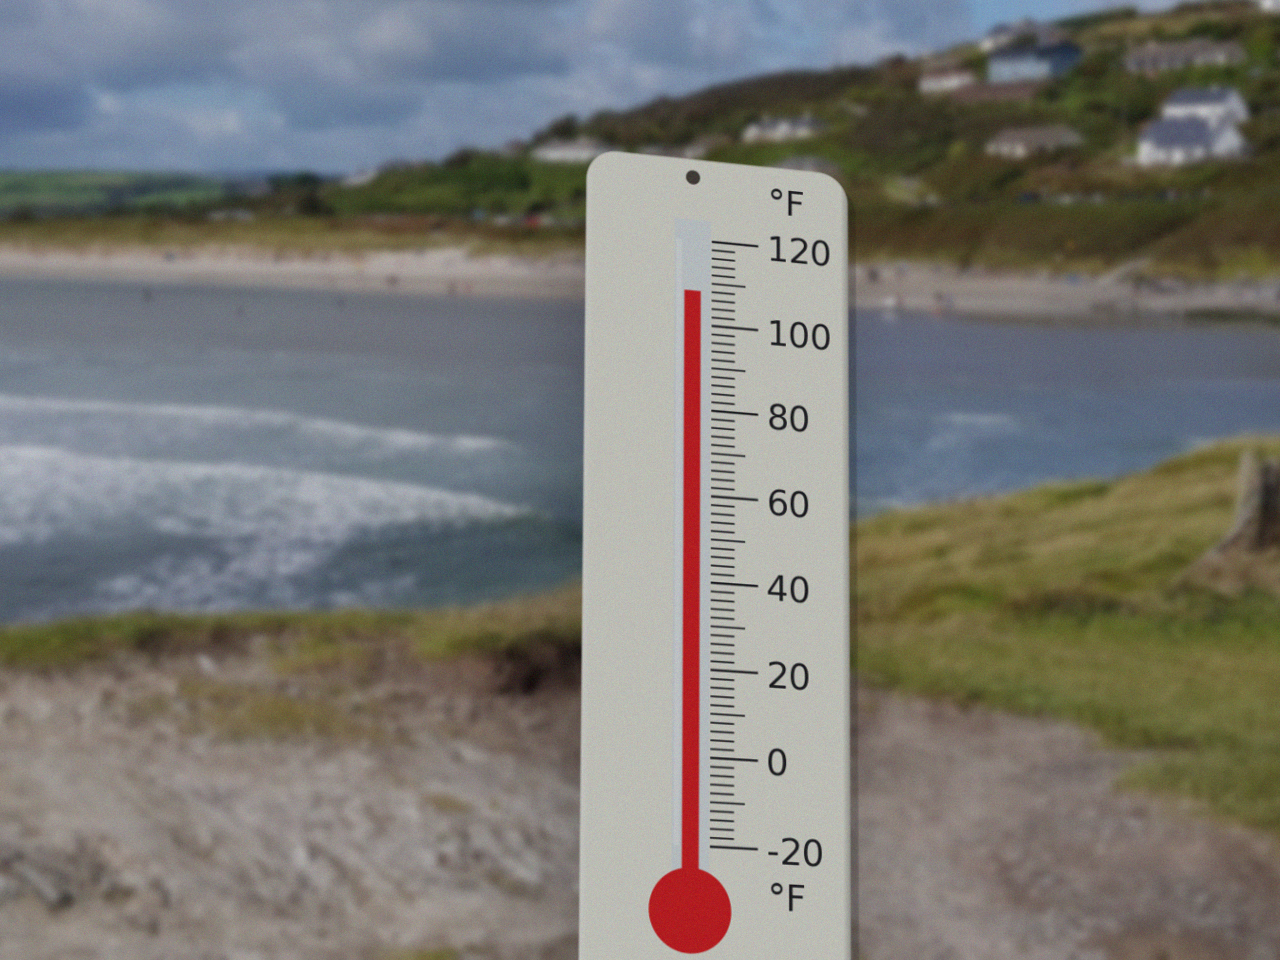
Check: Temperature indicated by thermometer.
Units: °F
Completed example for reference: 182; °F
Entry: 108; °F
